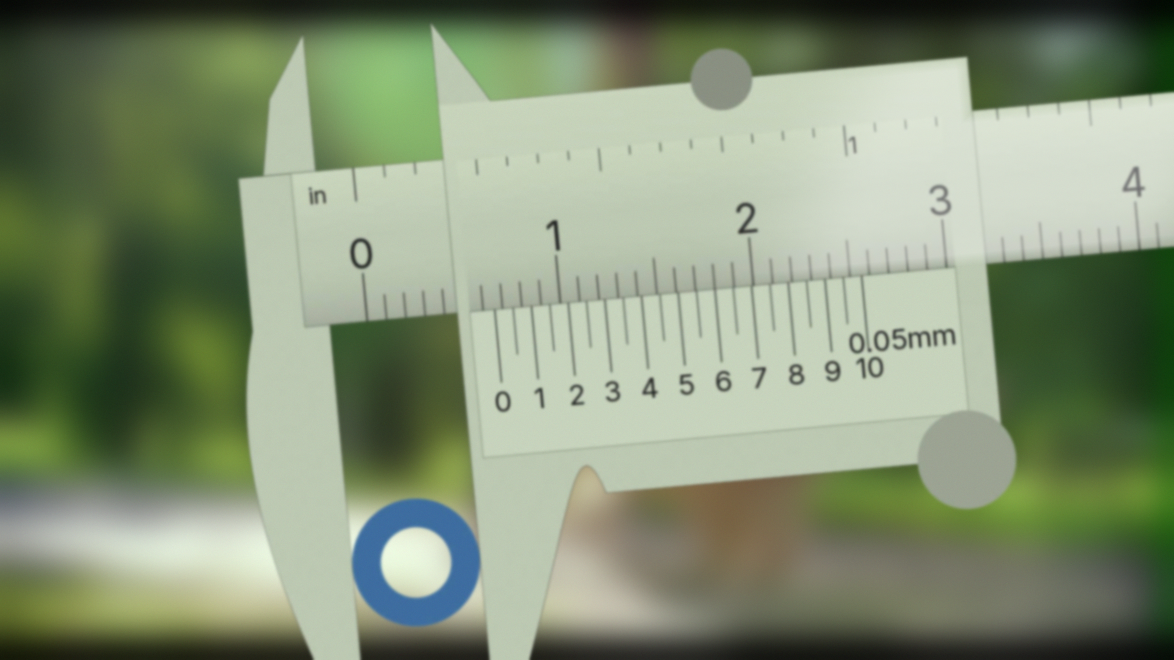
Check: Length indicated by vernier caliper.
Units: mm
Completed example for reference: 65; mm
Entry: 6.6; mm
